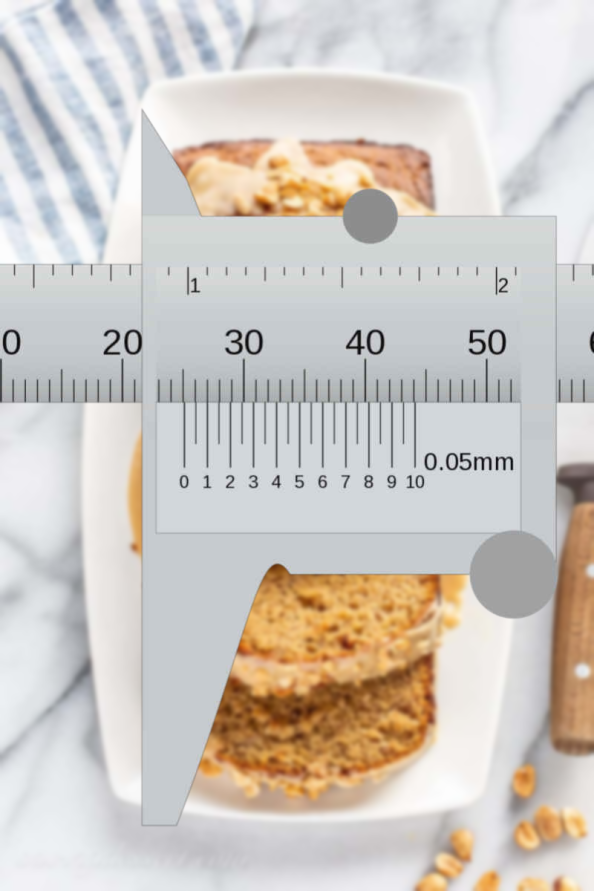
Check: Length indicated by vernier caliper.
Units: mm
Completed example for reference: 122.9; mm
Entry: 25.1; mm
